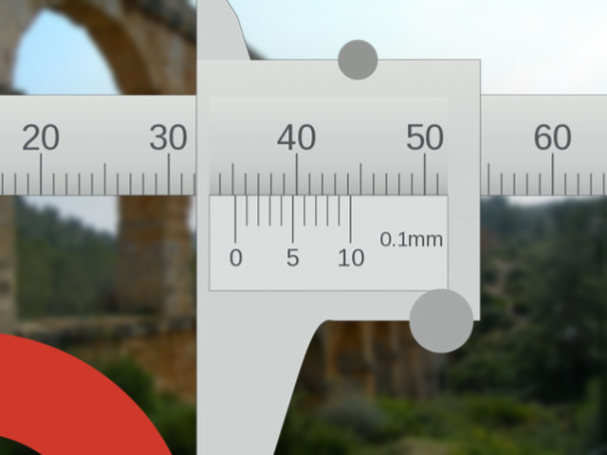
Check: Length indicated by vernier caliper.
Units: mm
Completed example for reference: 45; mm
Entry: 35.2; mm
